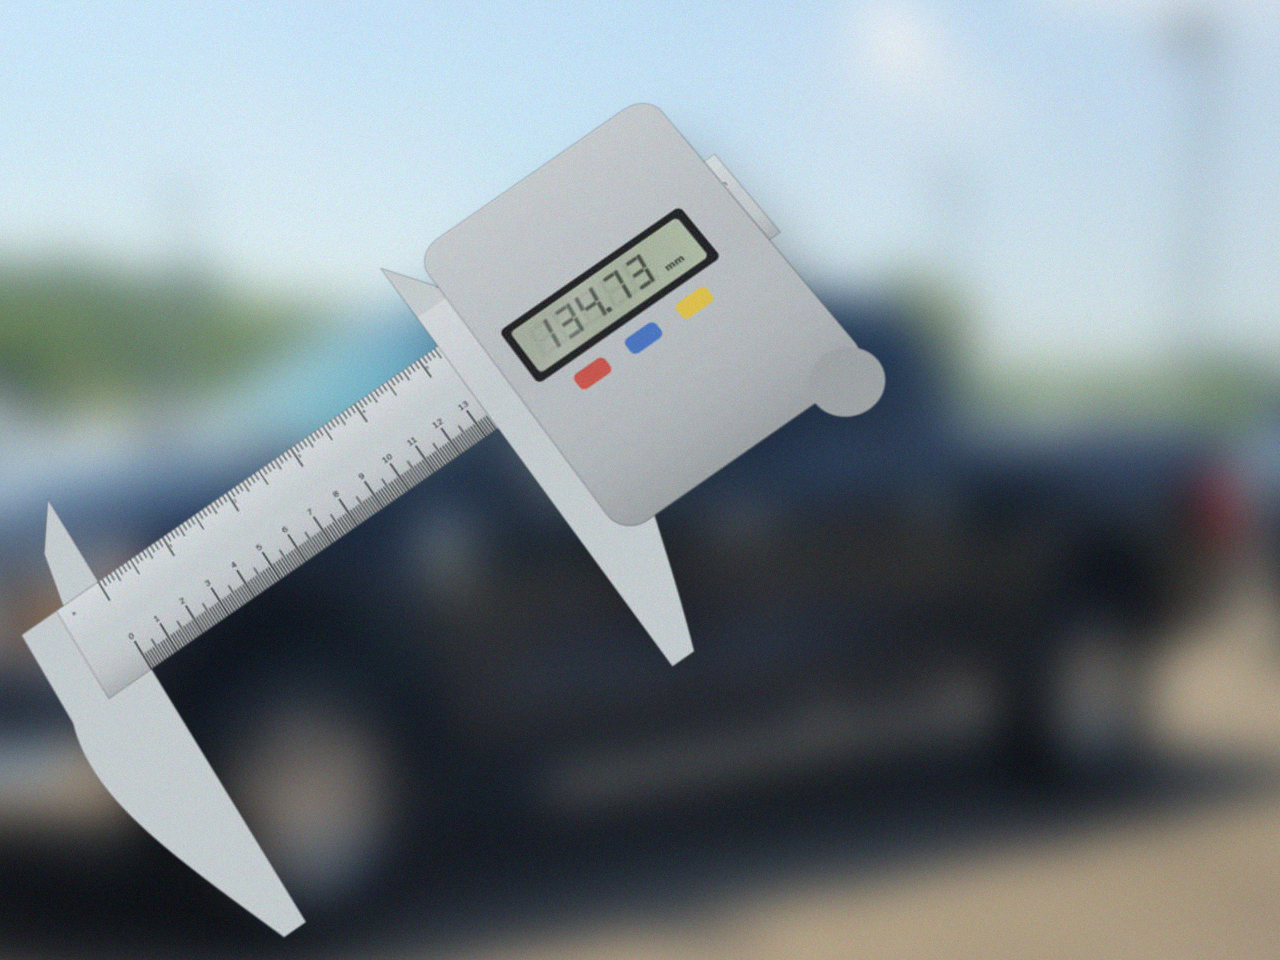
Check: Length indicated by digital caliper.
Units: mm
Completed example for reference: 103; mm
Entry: 134.73; mm
